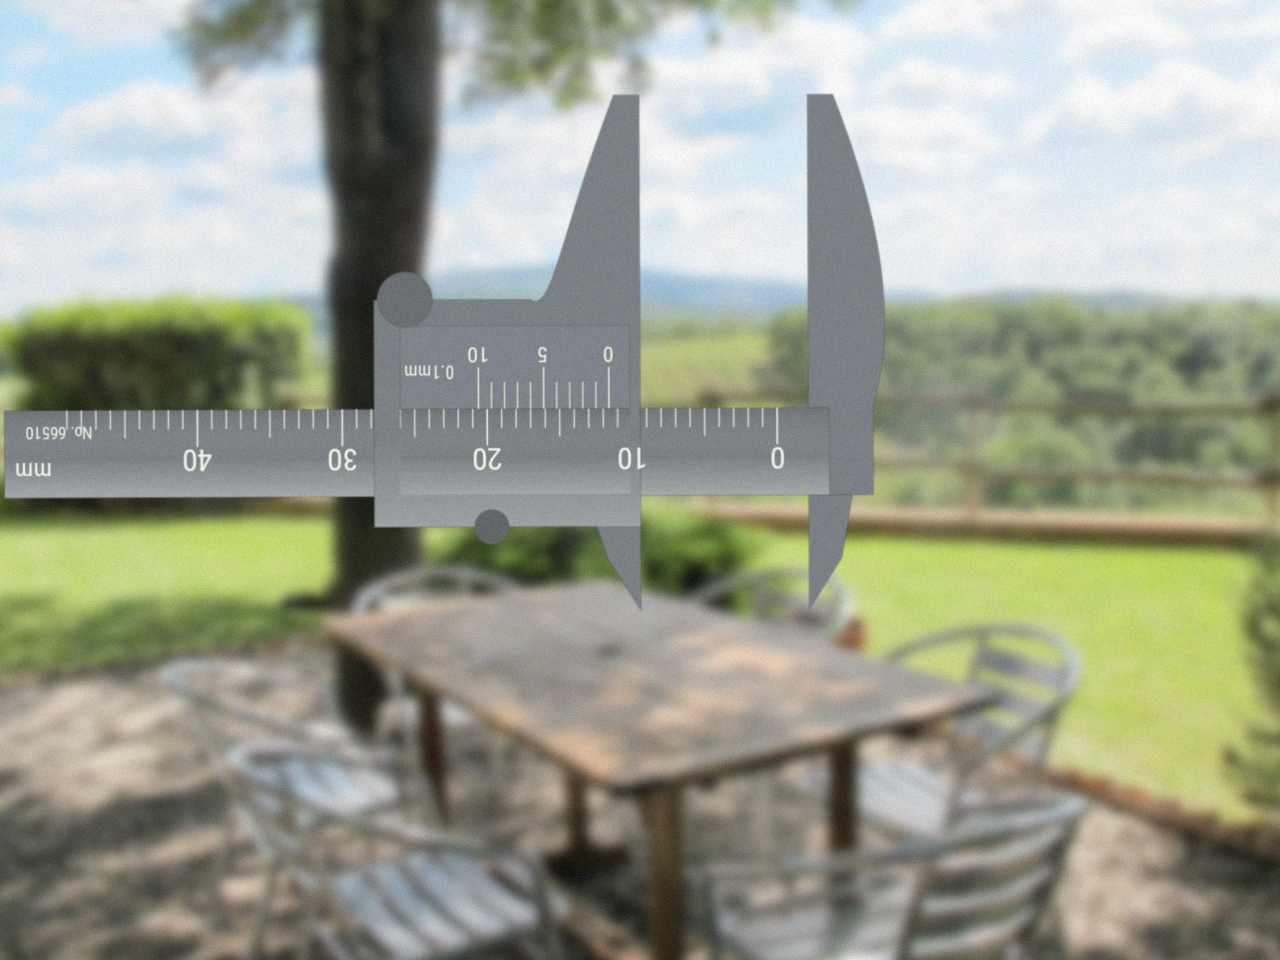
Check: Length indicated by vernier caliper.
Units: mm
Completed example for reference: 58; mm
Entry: 11.6; mm
